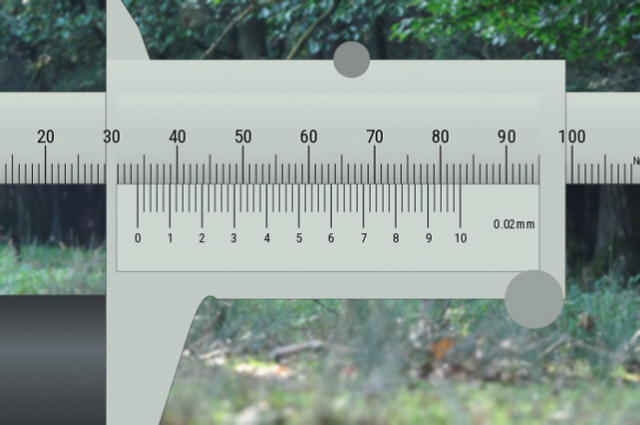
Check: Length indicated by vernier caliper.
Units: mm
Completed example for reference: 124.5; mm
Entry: 34.0; mm
